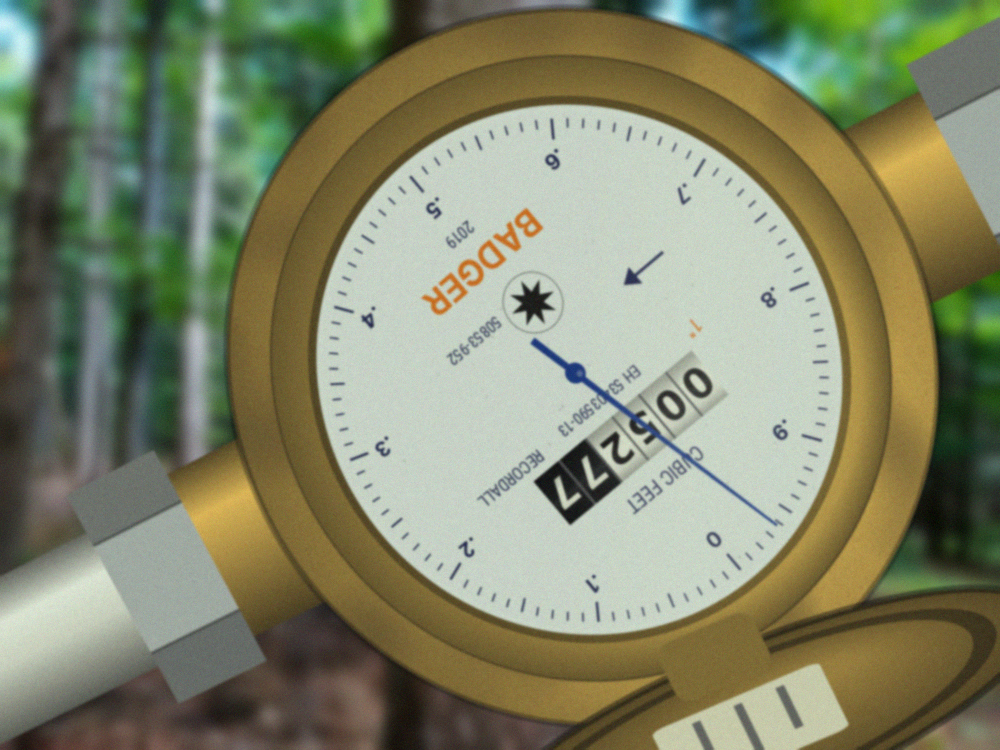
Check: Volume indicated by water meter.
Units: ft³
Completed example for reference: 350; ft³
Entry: 5276.96; ft³
